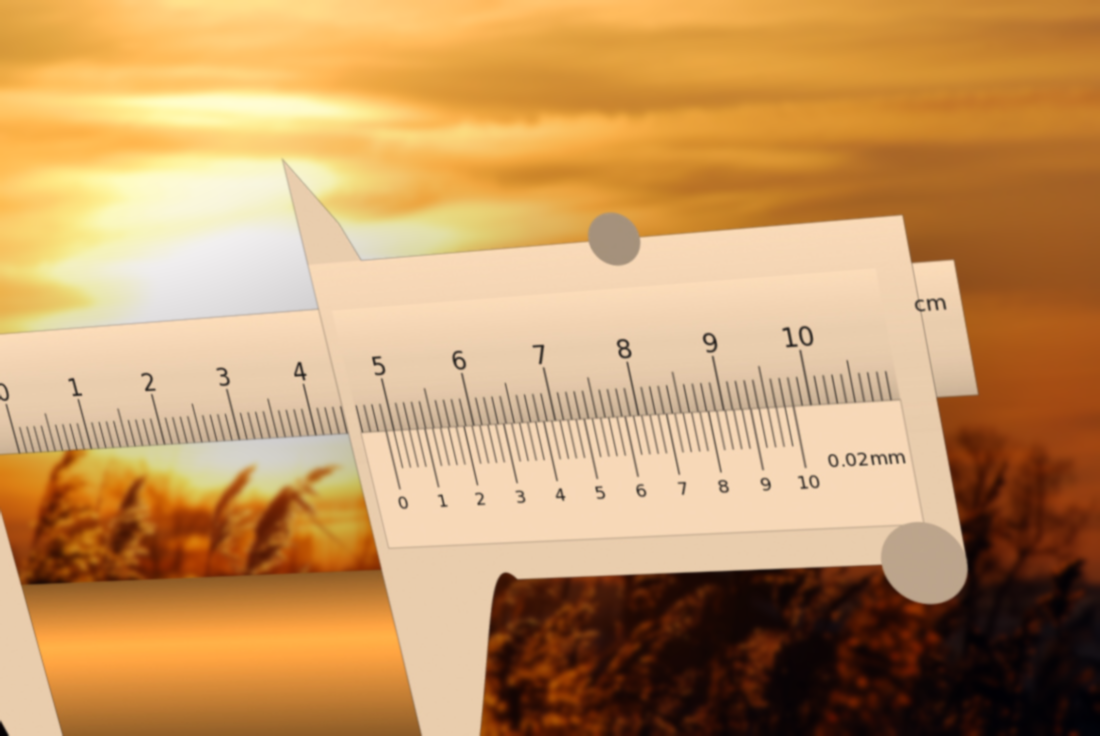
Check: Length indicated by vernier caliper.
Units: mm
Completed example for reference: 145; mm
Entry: 49.0; mm
